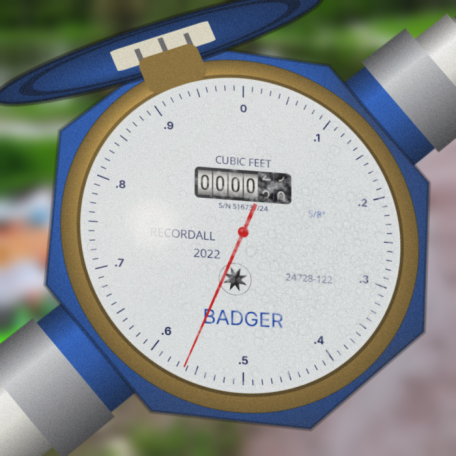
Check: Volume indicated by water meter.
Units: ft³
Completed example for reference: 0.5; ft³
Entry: 29.56; ft³
